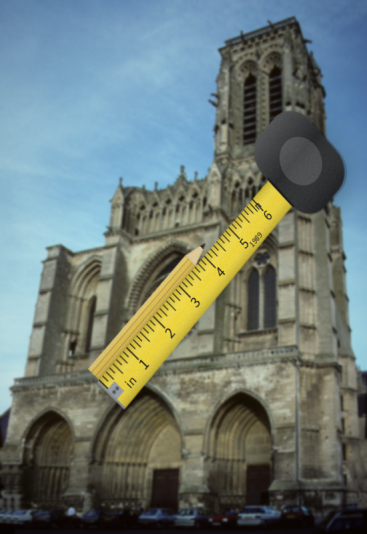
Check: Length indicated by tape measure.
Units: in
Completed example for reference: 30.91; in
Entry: 4.25; in
